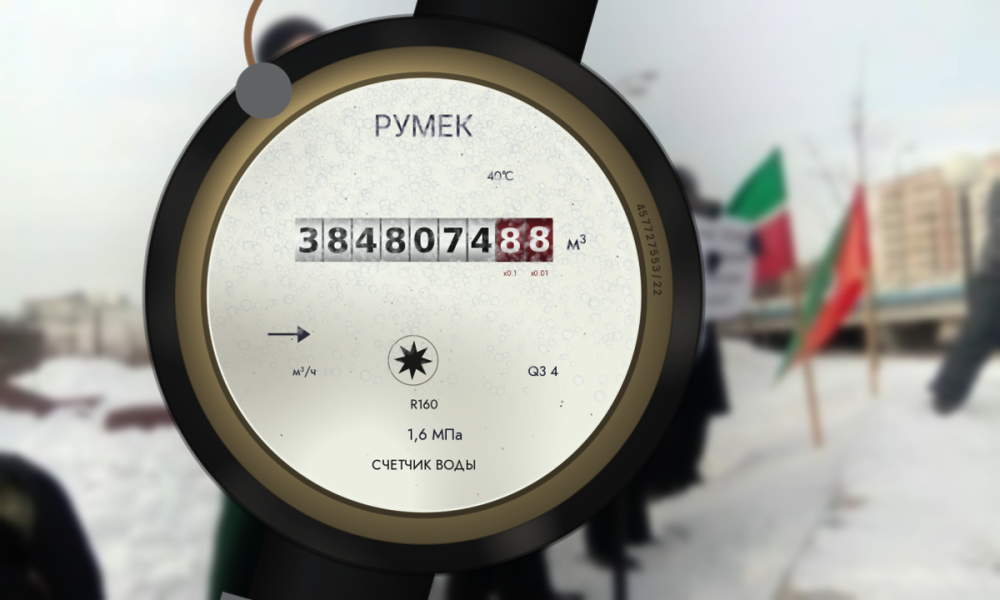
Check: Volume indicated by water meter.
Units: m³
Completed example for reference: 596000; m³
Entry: 3848074.88; m³
